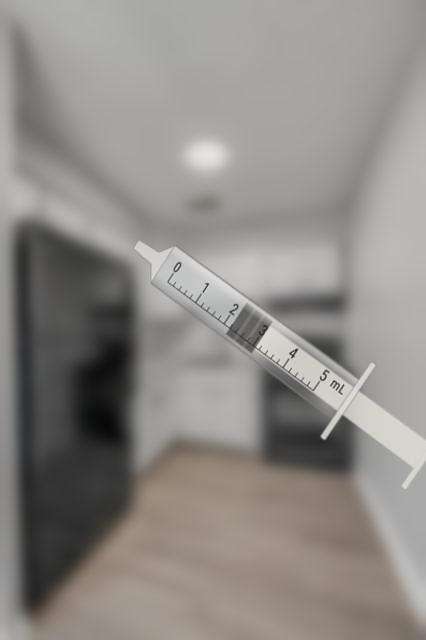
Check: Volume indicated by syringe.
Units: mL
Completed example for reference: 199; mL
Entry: 2.2; mL
